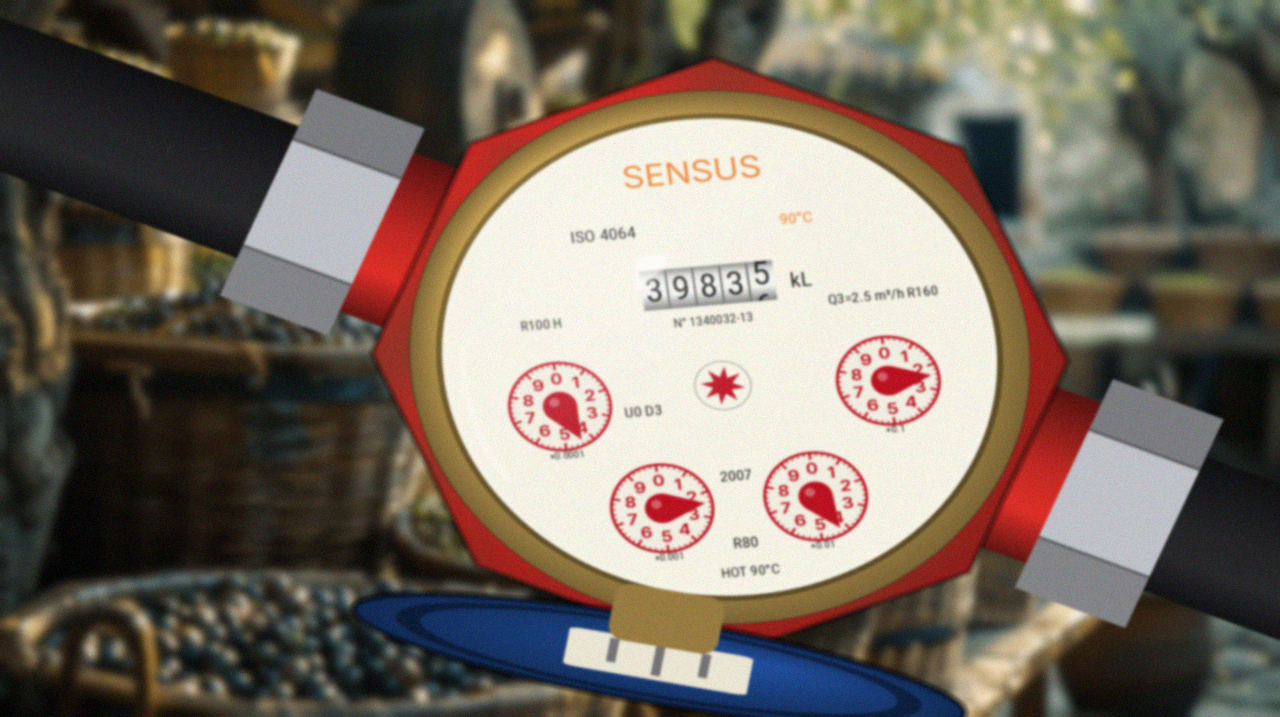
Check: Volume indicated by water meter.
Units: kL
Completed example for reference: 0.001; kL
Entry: 39835.2424; kL
